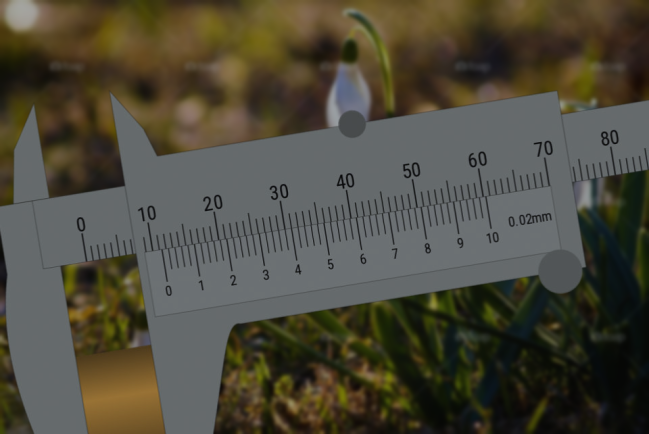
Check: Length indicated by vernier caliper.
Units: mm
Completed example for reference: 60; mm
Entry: 11.4; mm
